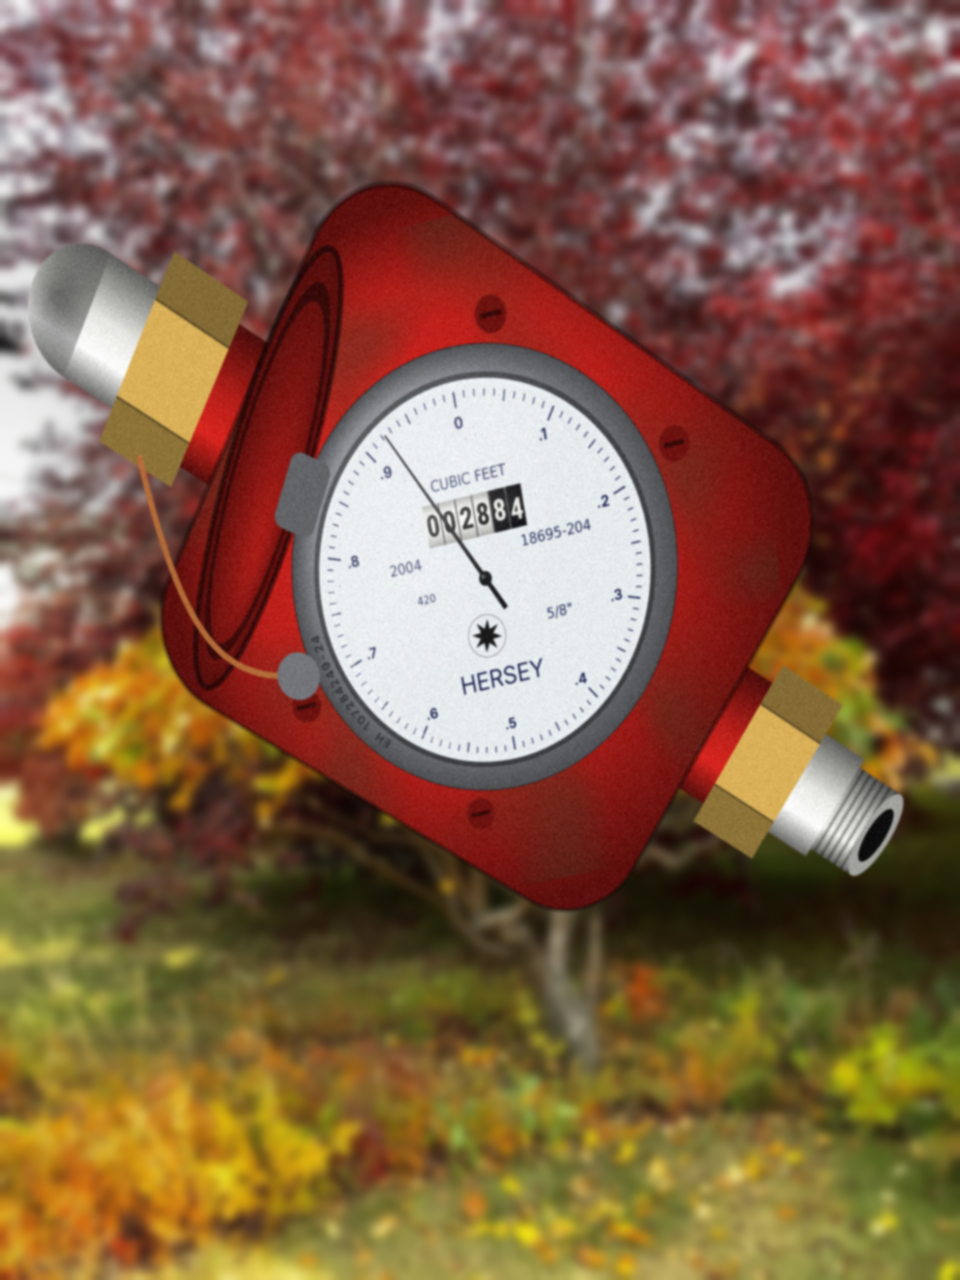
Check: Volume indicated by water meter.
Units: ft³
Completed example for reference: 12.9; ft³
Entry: 2883.92; ft³
